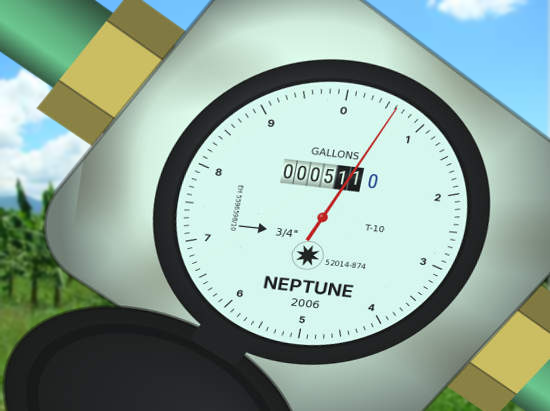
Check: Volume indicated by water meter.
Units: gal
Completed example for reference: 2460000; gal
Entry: 5110.6; gal
